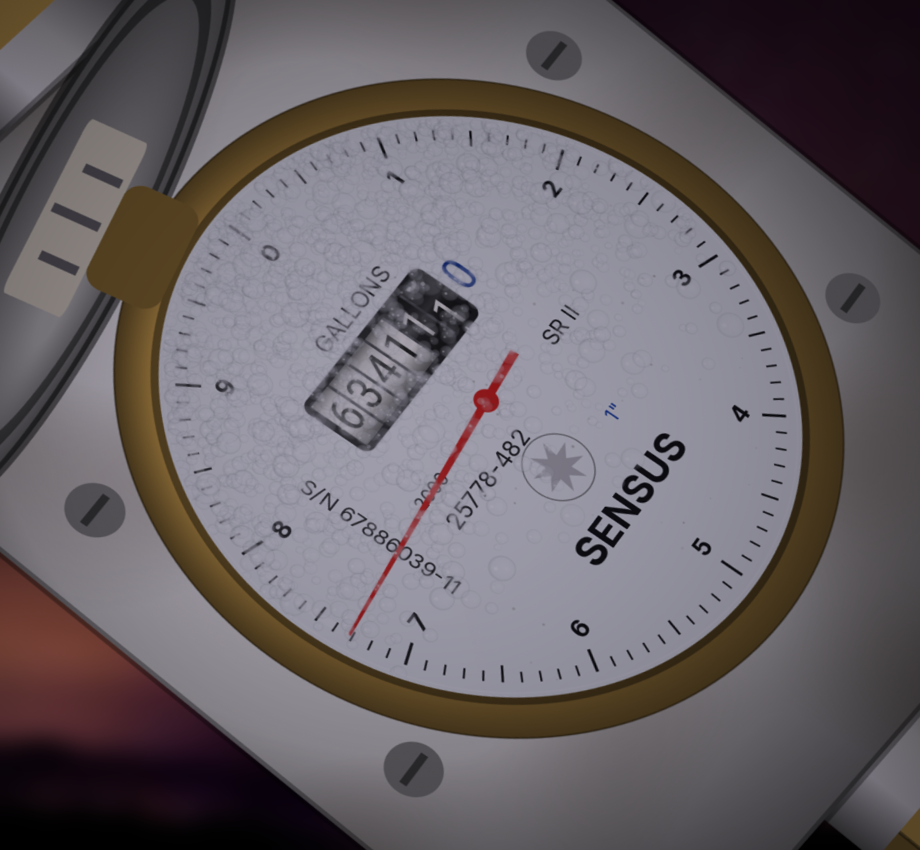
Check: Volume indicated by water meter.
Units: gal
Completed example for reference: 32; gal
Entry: 6341107.3; gal
